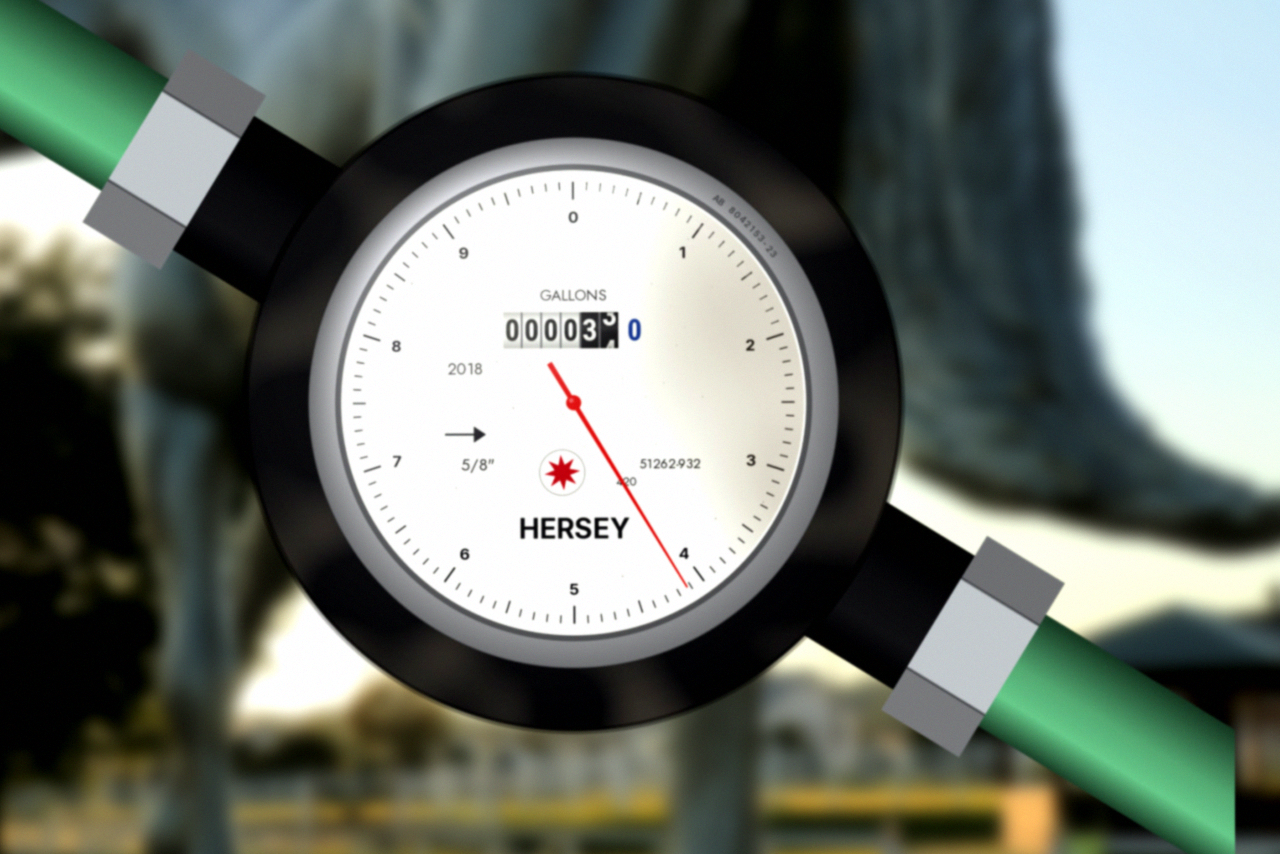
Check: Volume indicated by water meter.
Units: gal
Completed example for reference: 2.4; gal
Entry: 334.1; gal
